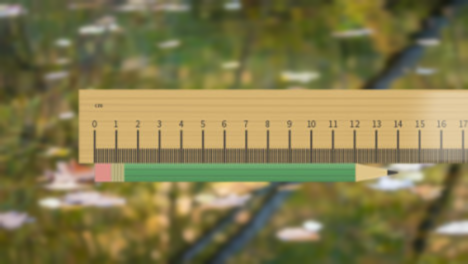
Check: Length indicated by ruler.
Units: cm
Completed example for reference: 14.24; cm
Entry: 14; cm
